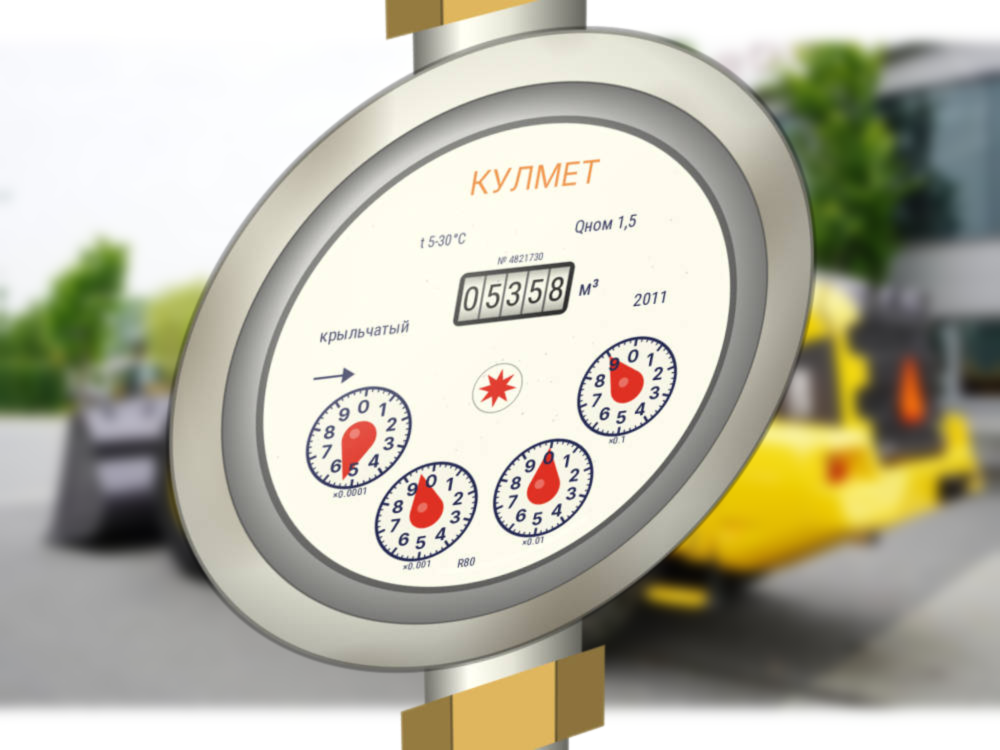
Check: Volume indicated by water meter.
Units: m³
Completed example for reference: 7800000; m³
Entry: 5358.8995; m³
